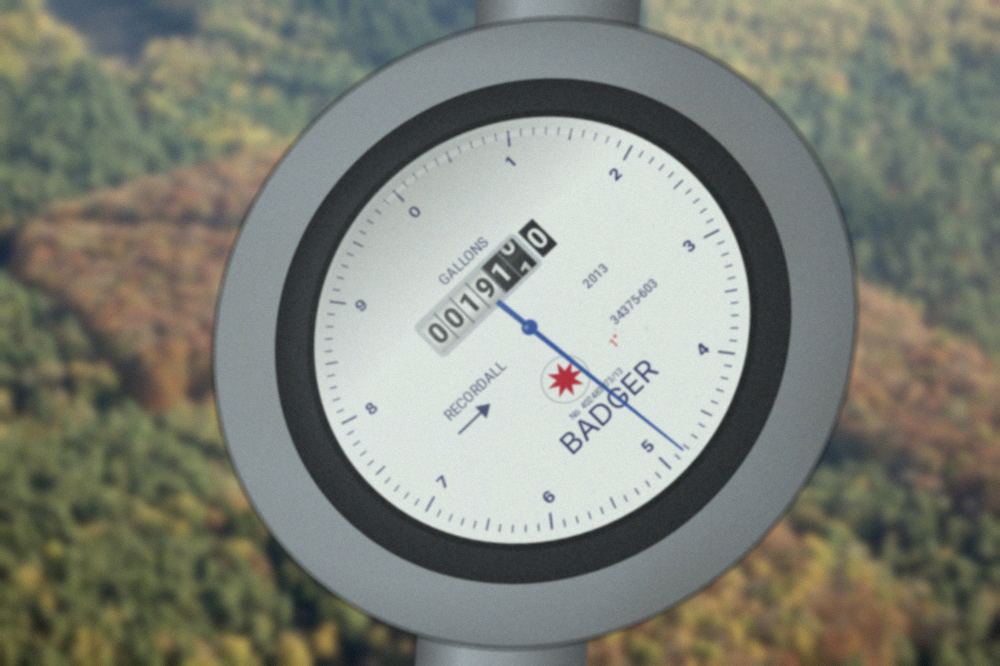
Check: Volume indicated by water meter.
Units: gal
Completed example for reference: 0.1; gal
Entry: 19104.8; gal
